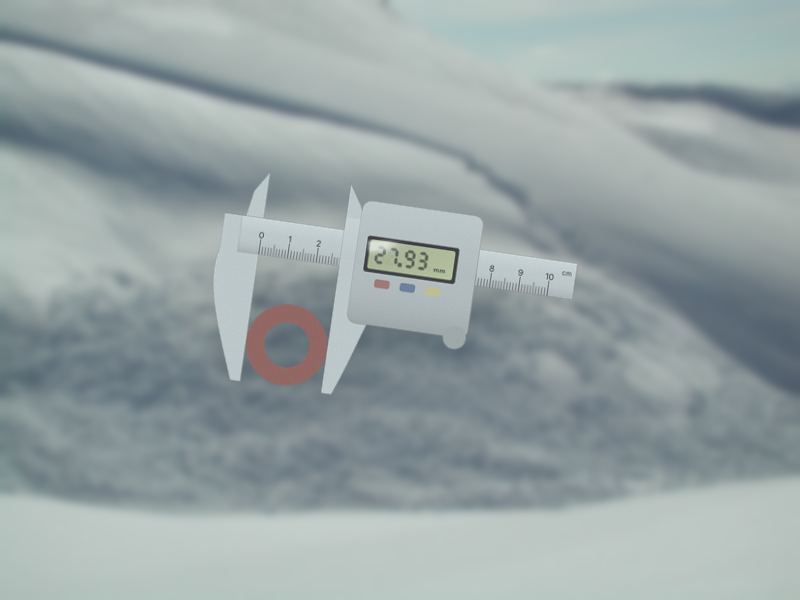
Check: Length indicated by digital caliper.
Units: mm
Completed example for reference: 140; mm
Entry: 27.93; mm
